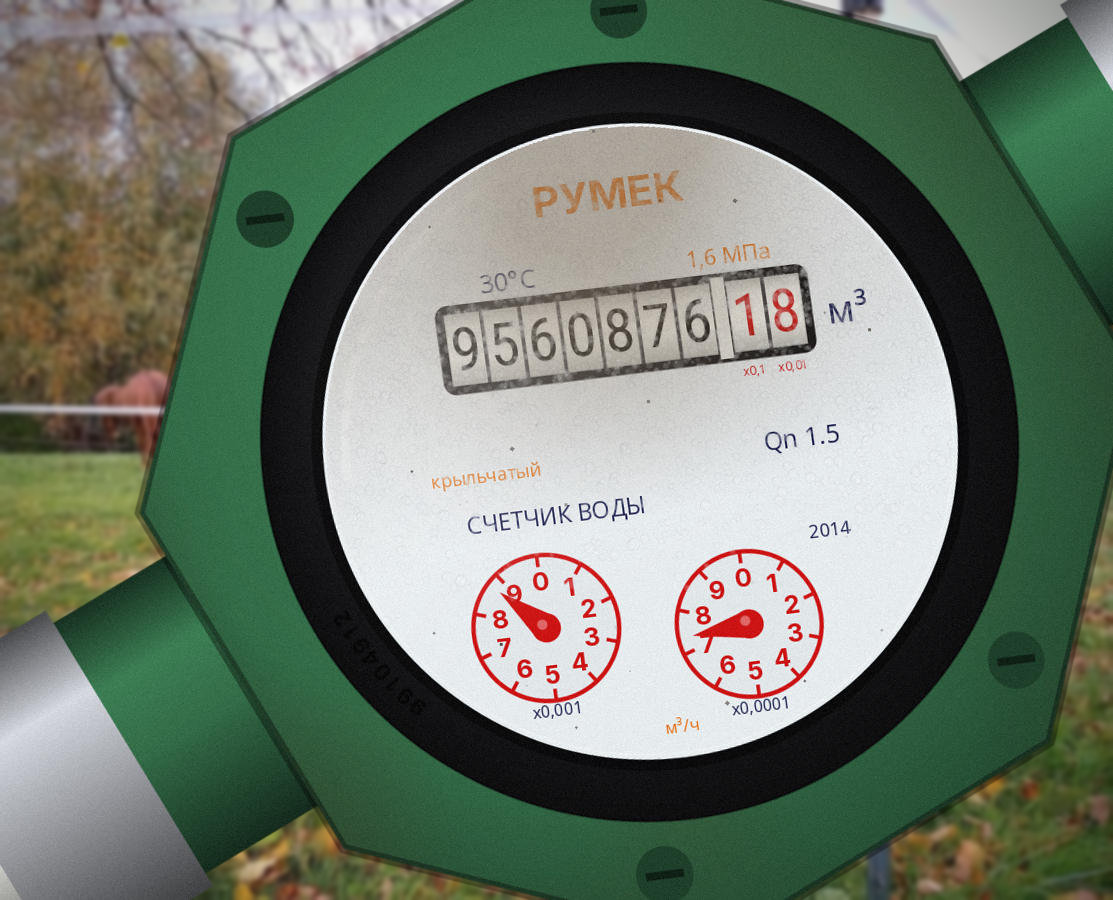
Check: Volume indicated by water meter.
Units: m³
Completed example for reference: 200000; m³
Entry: 9560876.1887; m³
